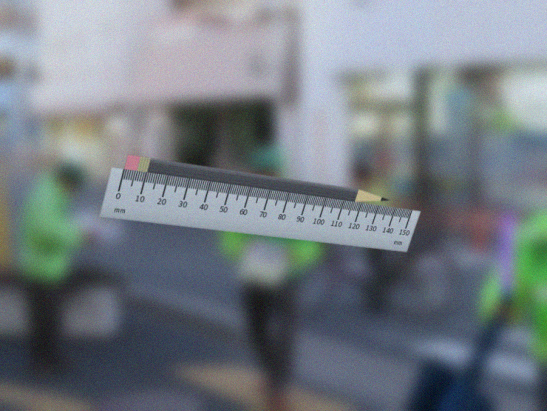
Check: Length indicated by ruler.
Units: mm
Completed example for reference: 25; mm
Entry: 135; mm
